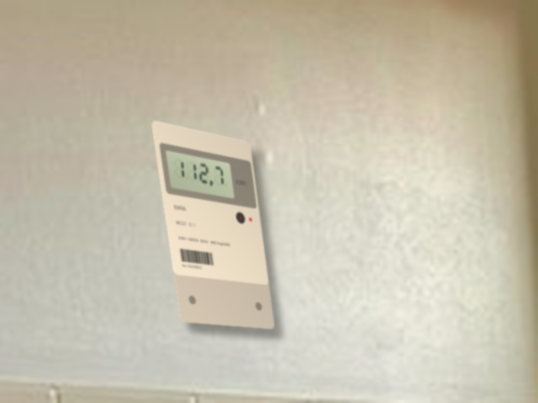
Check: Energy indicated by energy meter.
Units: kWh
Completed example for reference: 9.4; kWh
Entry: 112.7; kWh
